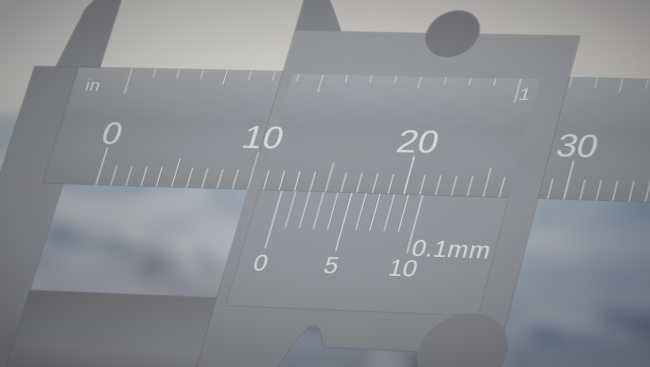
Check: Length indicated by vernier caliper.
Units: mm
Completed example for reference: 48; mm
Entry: 12.2; mm
